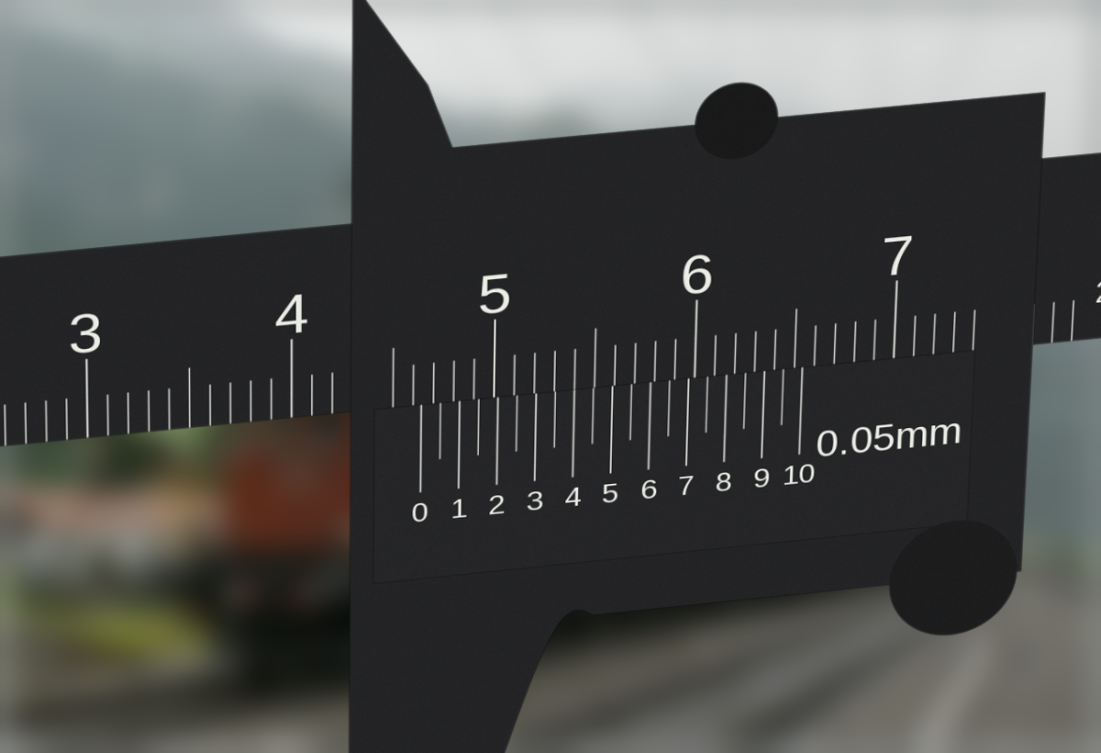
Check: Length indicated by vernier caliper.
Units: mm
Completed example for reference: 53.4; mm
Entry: 46.4; mm
